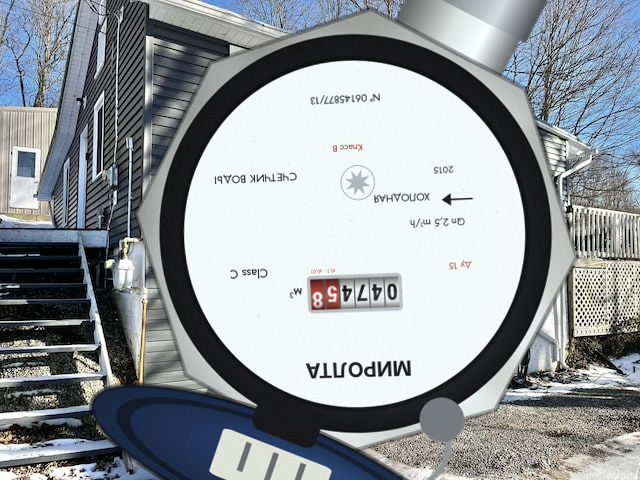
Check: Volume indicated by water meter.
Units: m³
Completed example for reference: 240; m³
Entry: 474.58; m³
